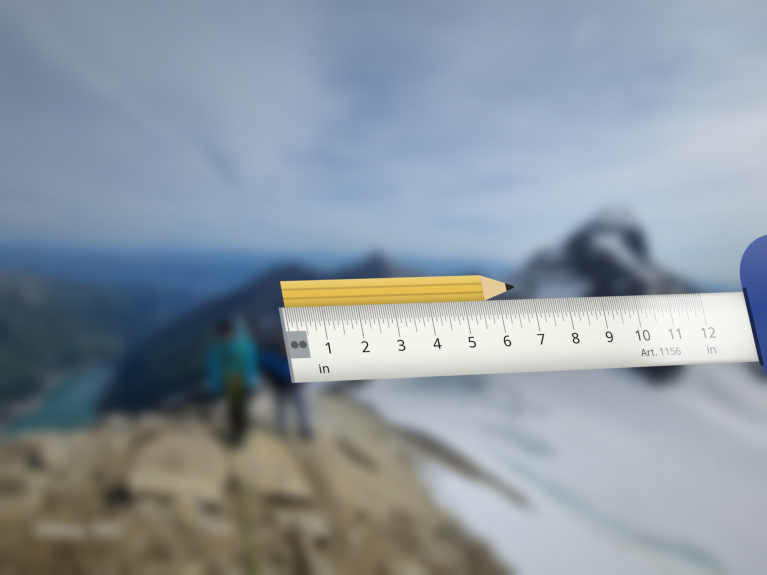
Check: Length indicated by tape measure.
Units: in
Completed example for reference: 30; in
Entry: 6.5; in
